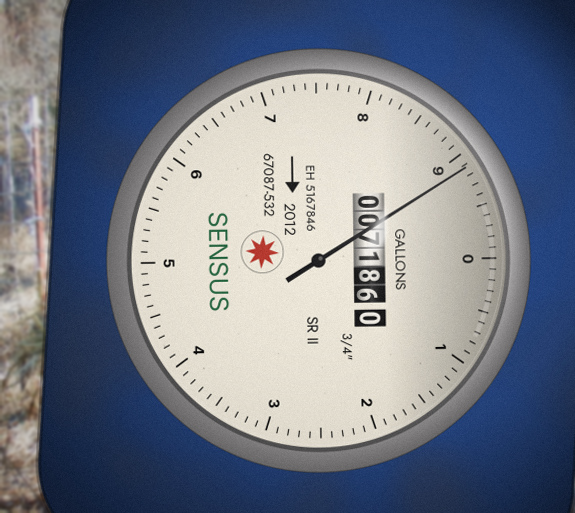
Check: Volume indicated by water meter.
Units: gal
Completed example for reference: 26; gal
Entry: 71859.1; gal
